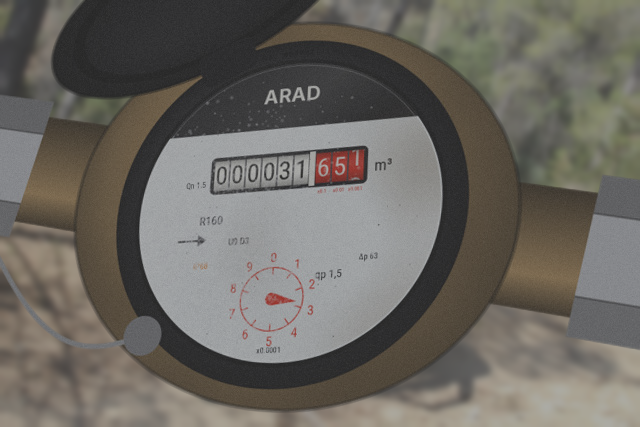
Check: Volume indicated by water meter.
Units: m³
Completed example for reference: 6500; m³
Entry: 31.6512; m³
